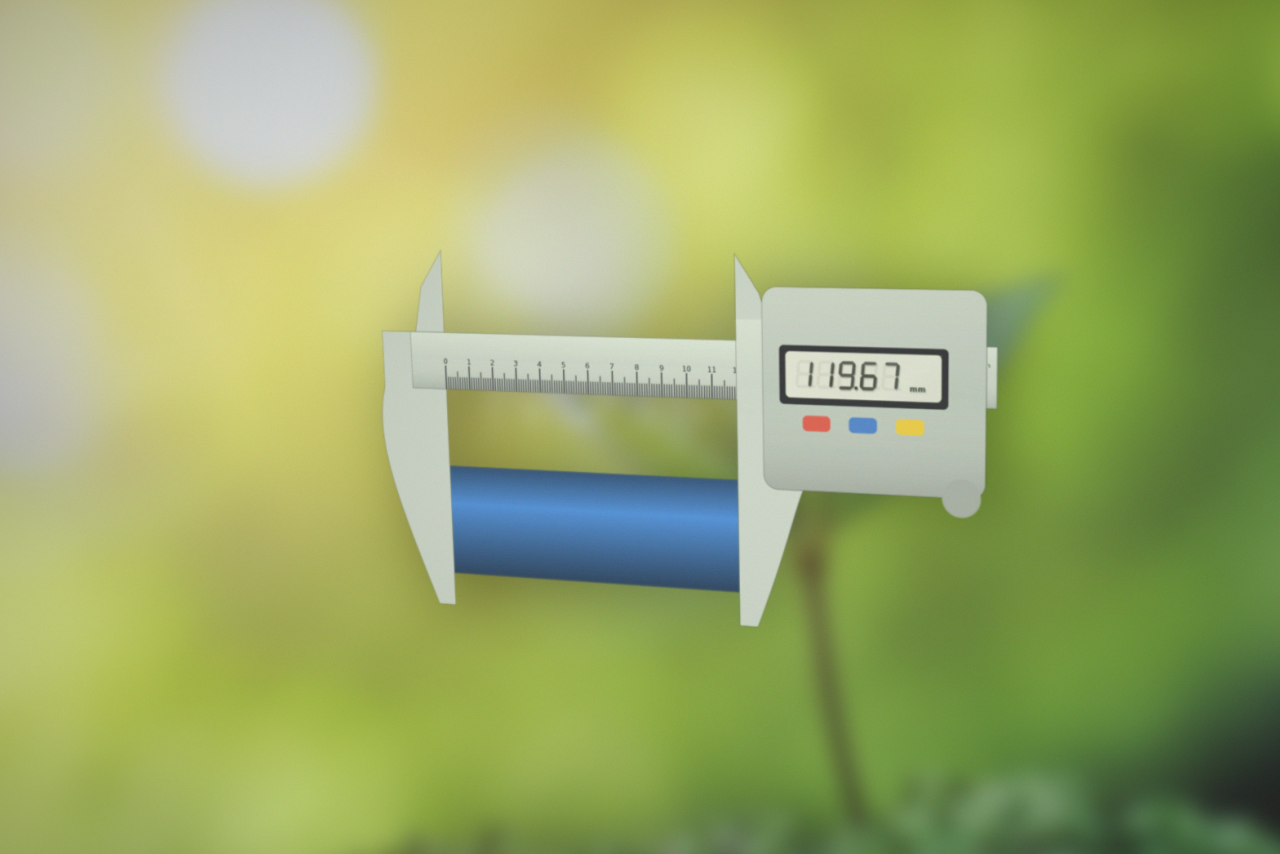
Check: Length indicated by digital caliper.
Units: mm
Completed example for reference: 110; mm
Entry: 119.67; mm
